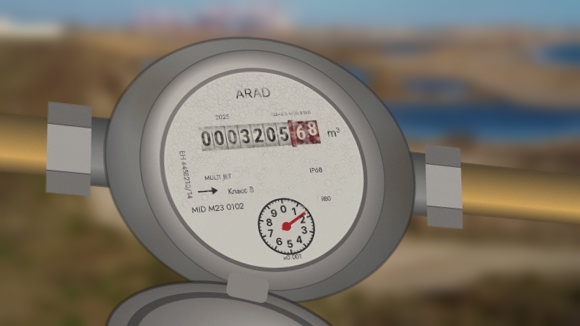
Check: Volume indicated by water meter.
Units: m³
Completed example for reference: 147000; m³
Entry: 3205.681; m³
